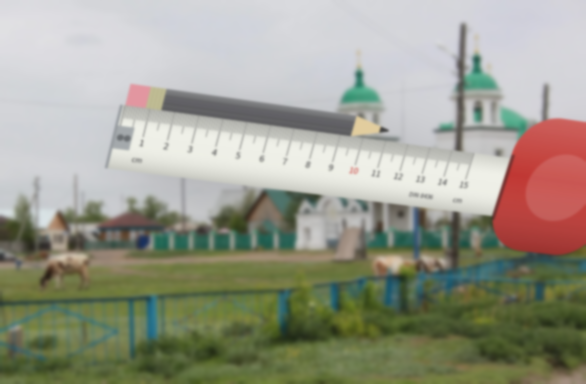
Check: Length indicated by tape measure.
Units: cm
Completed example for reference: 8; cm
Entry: 11; cm
